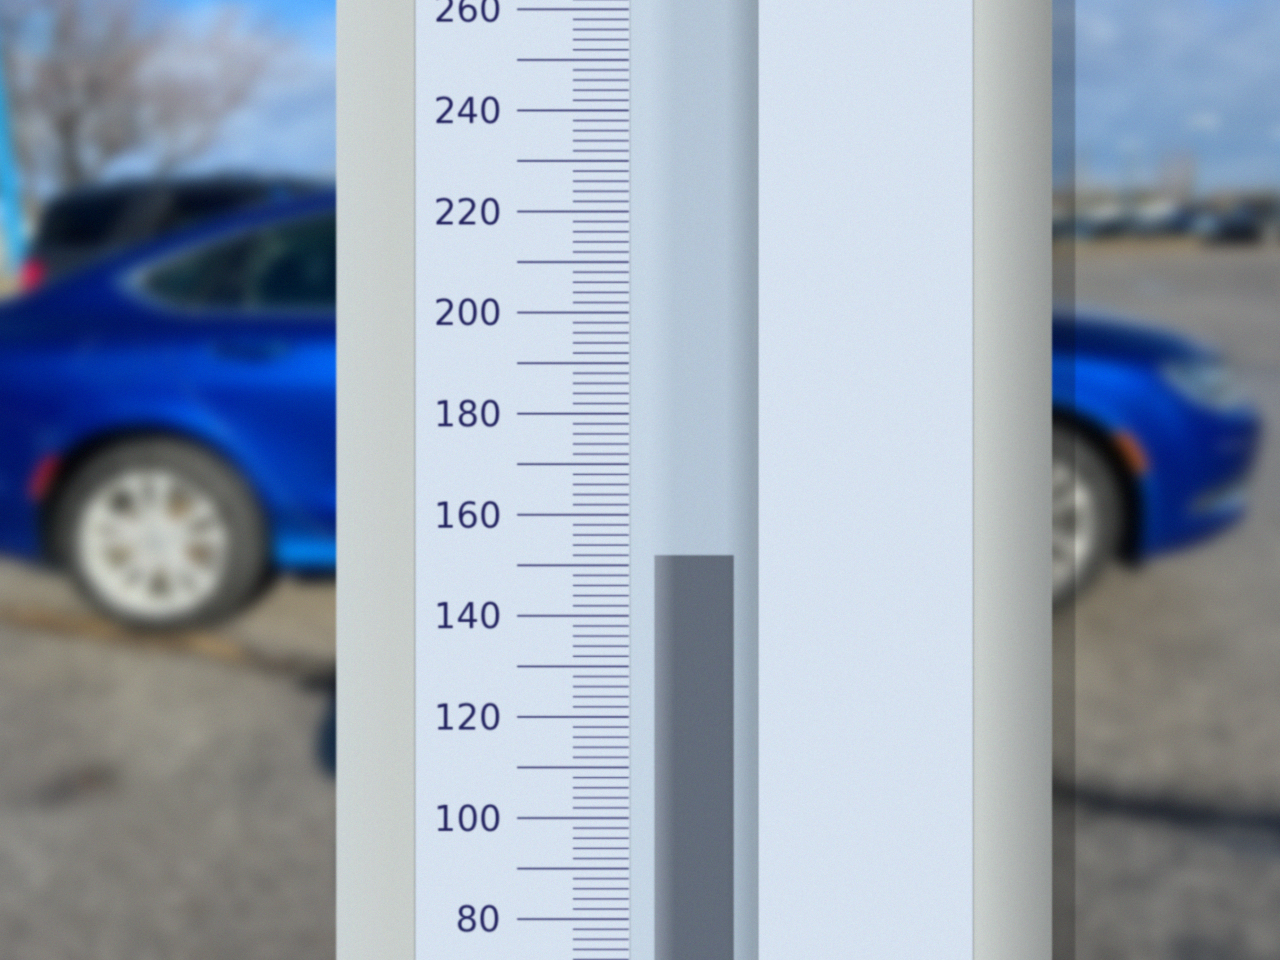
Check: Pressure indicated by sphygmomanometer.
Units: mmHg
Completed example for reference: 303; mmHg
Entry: 152; mmHg
